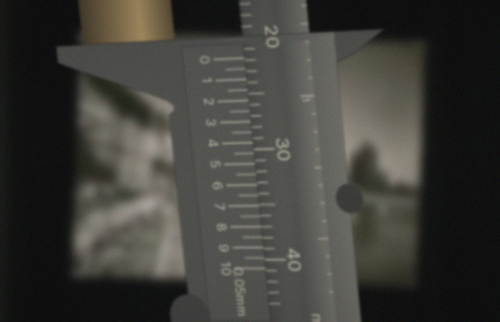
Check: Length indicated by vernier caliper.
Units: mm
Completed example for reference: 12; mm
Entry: 21.8; mm
